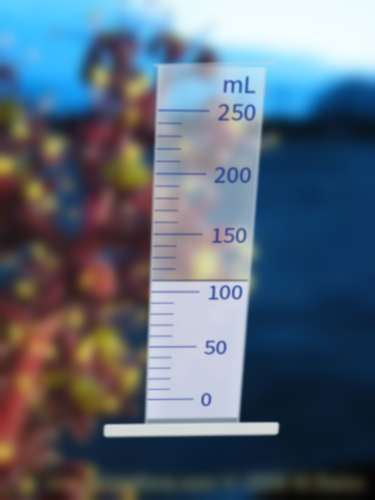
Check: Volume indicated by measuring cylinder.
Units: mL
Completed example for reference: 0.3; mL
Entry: 110; mL
